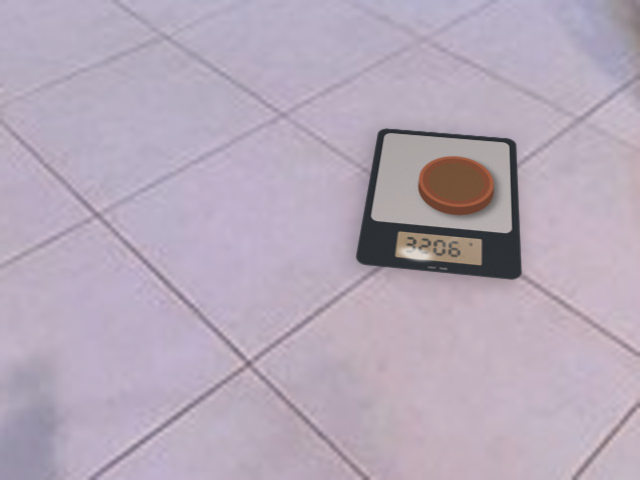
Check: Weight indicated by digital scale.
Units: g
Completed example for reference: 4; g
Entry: 3206; g
